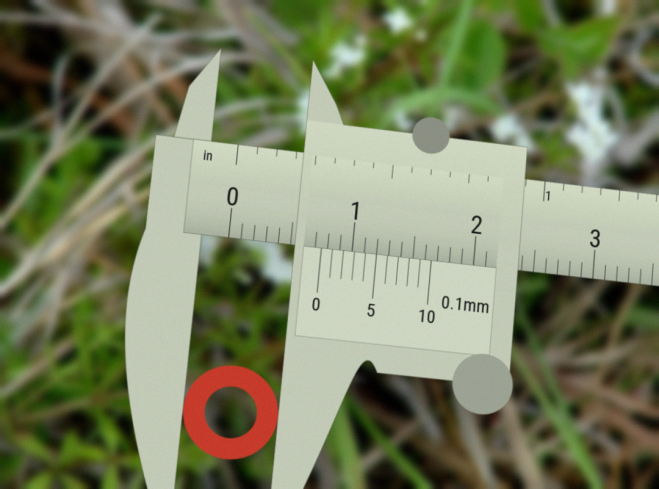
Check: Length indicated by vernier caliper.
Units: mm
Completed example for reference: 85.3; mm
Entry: 7.5; mm
